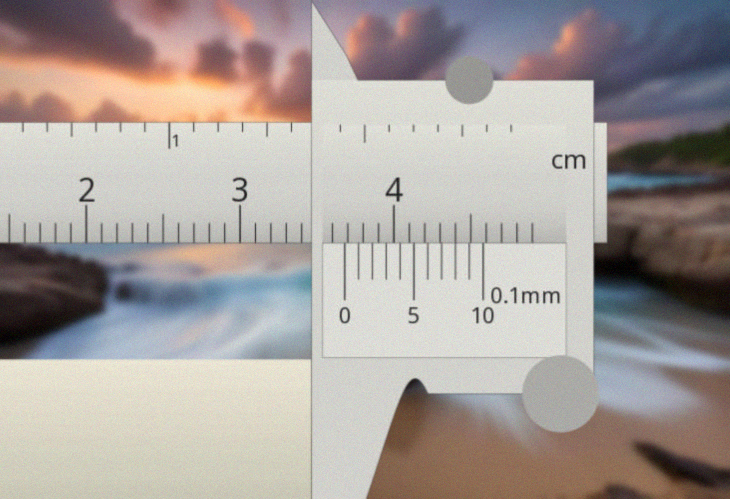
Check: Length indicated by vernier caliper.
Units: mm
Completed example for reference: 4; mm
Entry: 36.8; mm
